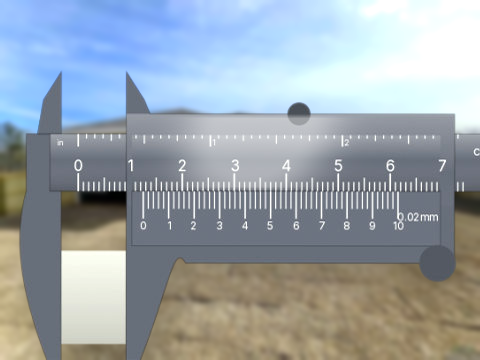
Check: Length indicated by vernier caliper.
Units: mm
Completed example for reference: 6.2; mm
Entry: 12.5; mm
